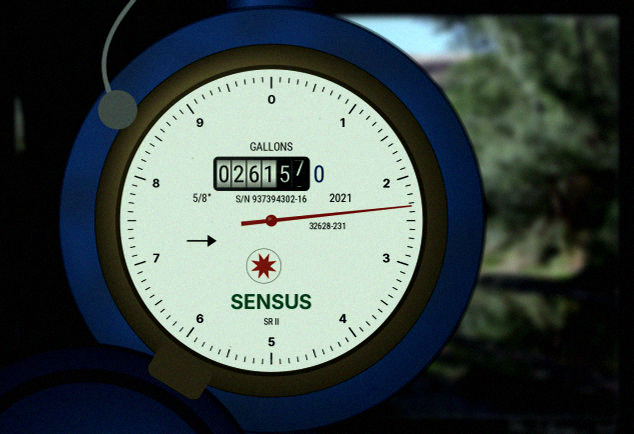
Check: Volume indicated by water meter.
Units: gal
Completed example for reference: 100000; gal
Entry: 261572.3; gal
